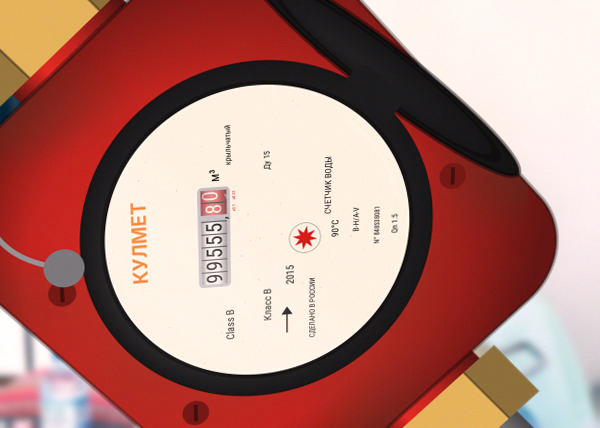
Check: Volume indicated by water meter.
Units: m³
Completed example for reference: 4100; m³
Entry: 99555.80; m³
